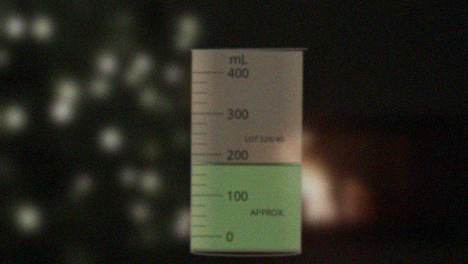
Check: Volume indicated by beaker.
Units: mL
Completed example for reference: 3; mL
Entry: 175; mL
